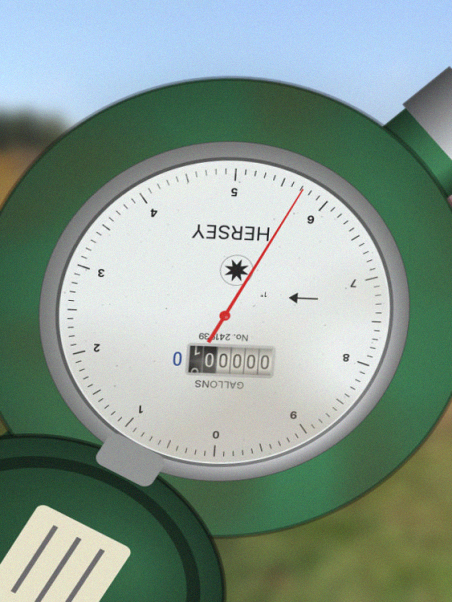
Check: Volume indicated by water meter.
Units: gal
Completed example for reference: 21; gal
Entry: 5.7; gal
